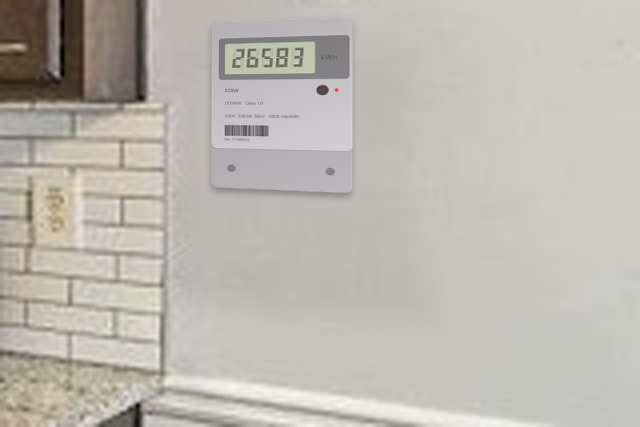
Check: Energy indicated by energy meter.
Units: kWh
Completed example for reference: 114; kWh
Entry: 26583; kWh
